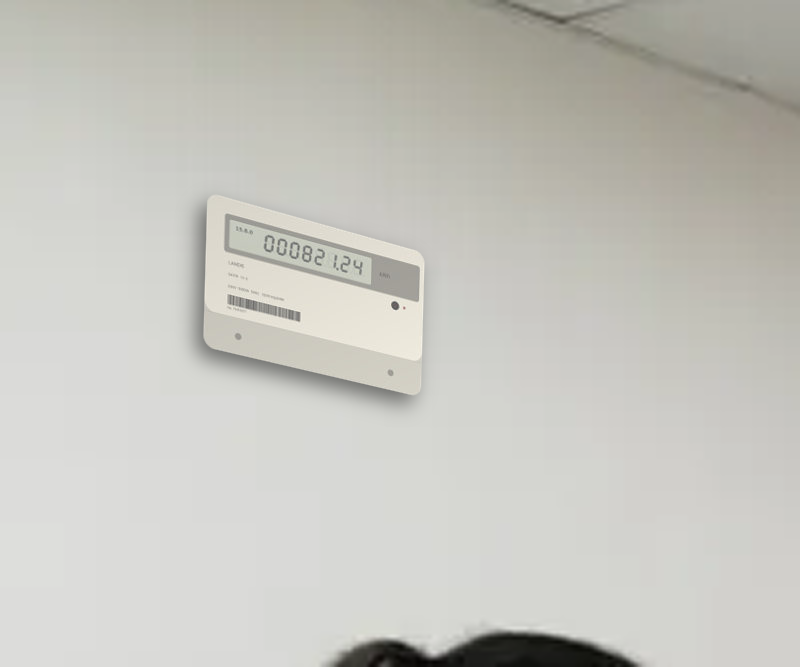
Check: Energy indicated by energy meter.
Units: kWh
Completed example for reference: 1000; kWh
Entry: 821.24; kWh
